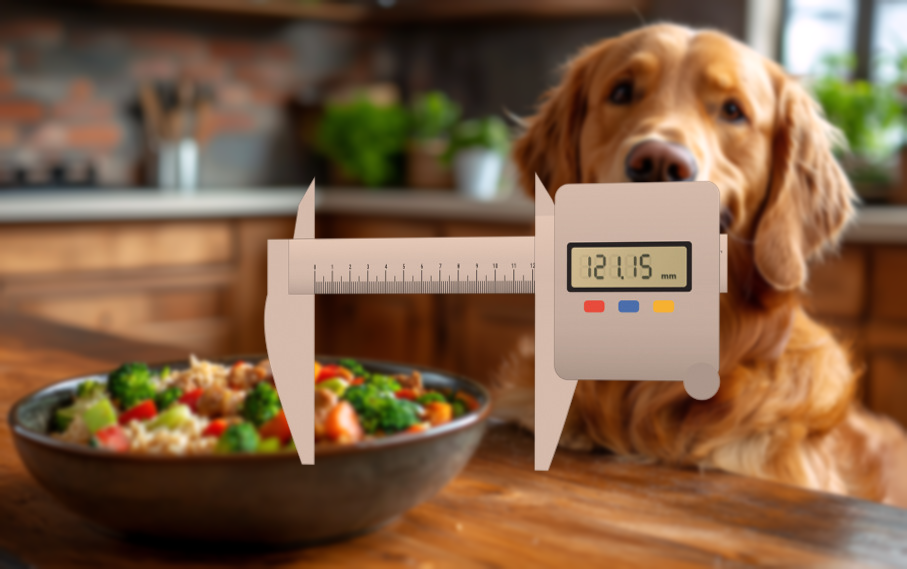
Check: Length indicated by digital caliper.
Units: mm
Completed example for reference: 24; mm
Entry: 121.15; mm
